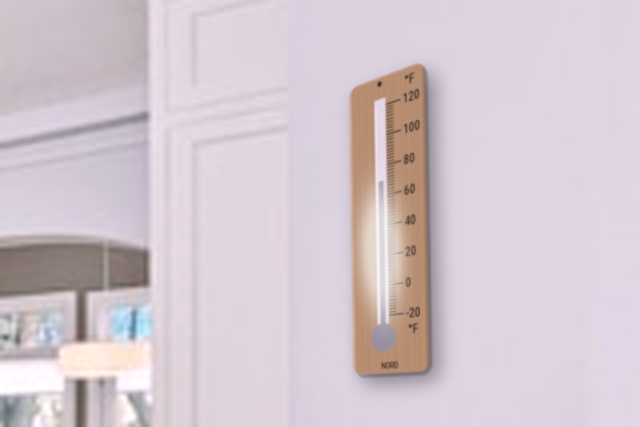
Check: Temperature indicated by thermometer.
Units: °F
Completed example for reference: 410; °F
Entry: 70; °F
